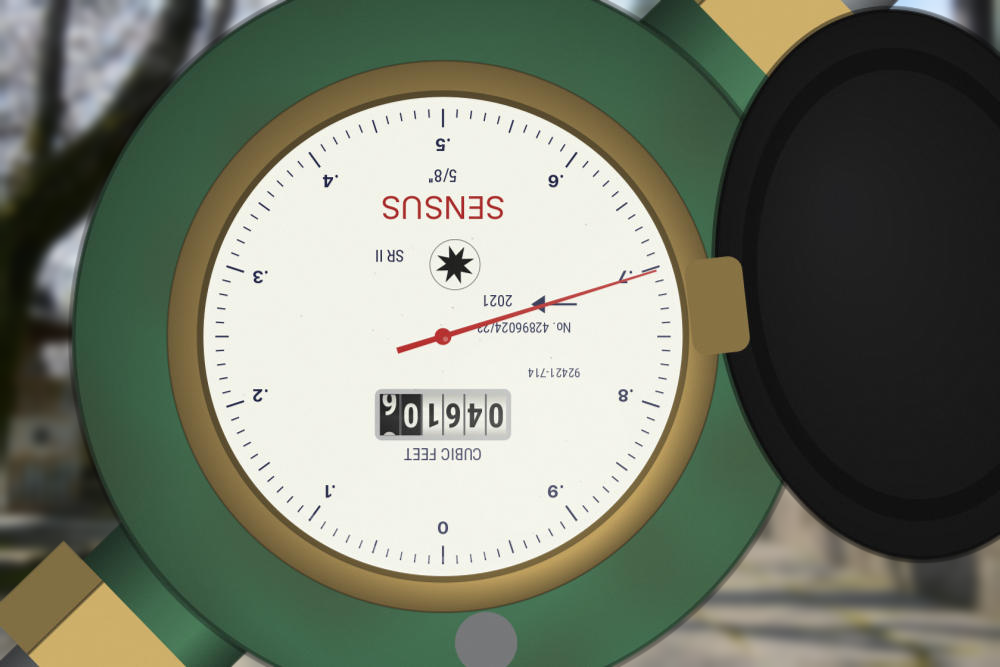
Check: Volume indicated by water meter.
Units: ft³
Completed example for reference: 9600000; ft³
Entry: 46105.70; ft³
